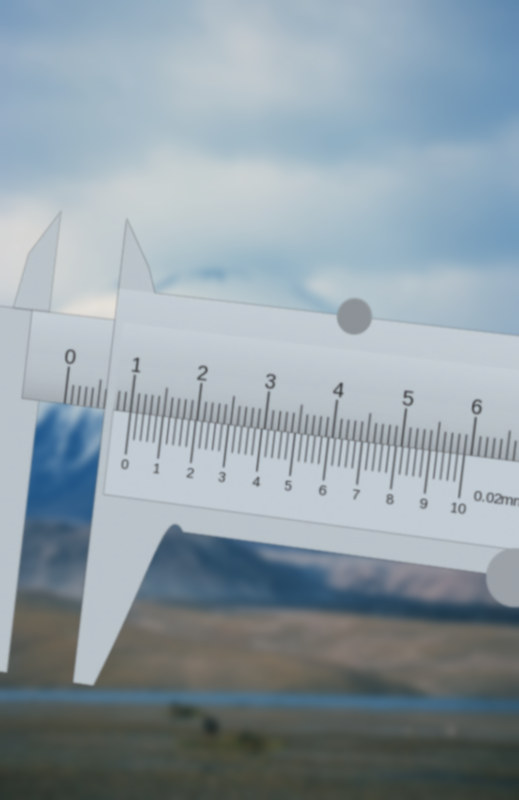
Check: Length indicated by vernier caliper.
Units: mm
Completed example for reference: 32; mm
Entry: 10.0; mm
